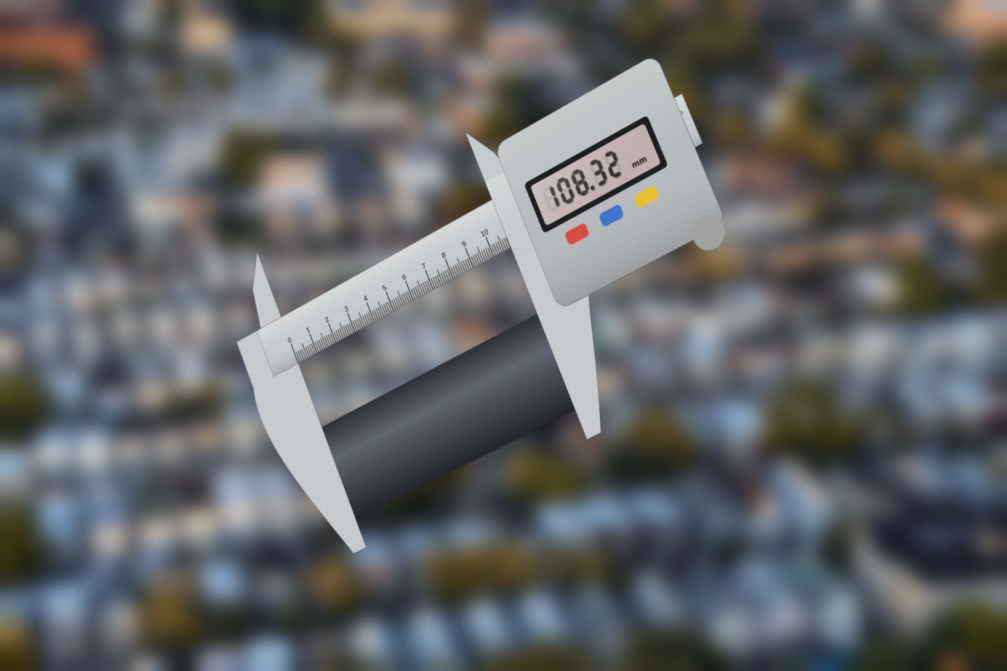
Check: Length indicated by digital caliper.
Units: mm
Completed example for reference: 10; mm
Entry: 108.32; mm
